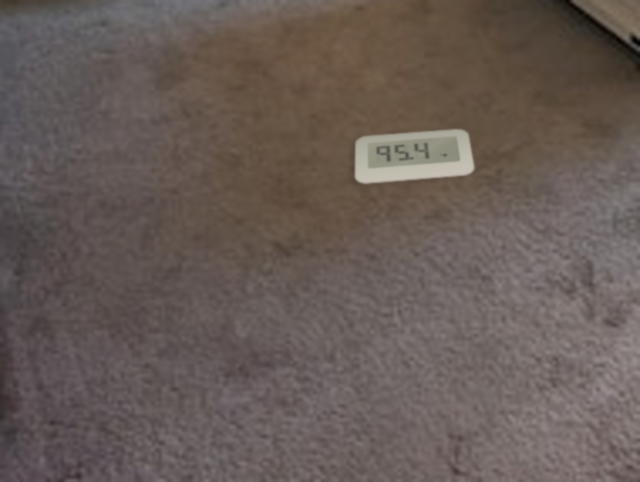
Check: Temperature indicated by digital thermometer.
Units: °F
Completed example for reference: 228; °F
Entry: 95.4; °F
